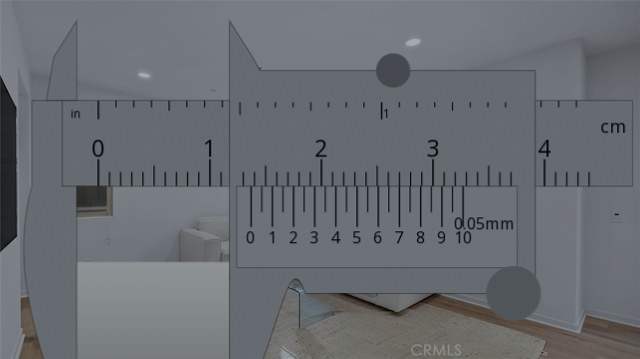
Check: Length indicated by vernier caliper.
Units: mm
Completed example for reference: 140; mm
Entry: 13.7; mm
